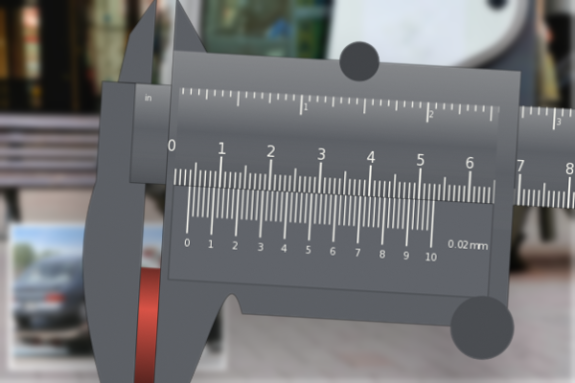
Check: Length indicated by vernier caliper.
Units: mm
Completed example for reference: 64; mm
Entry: 4.0; mm
